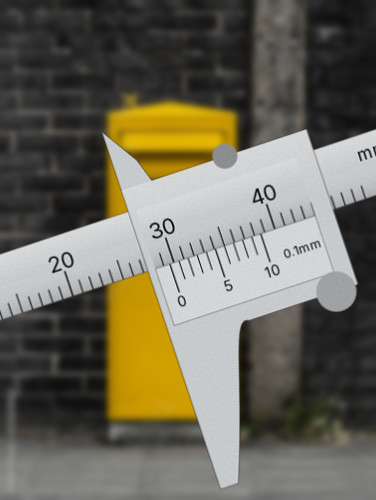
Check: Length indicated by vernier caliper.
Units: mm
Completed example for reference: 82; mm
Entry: 29.6; mm
